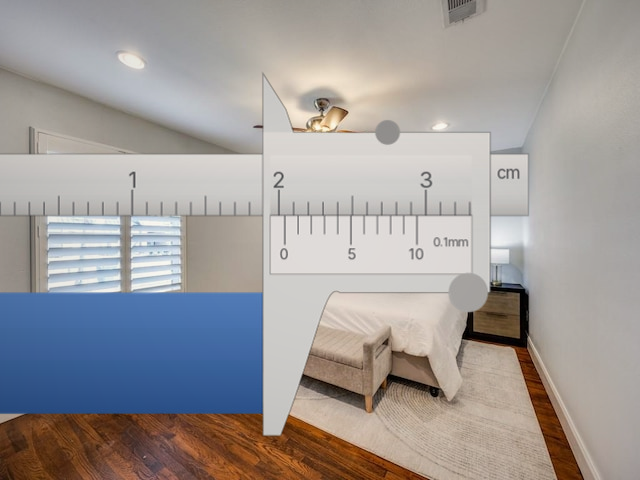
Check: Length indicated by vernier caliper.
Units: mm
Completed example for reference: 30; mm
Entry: 20.4; mm
